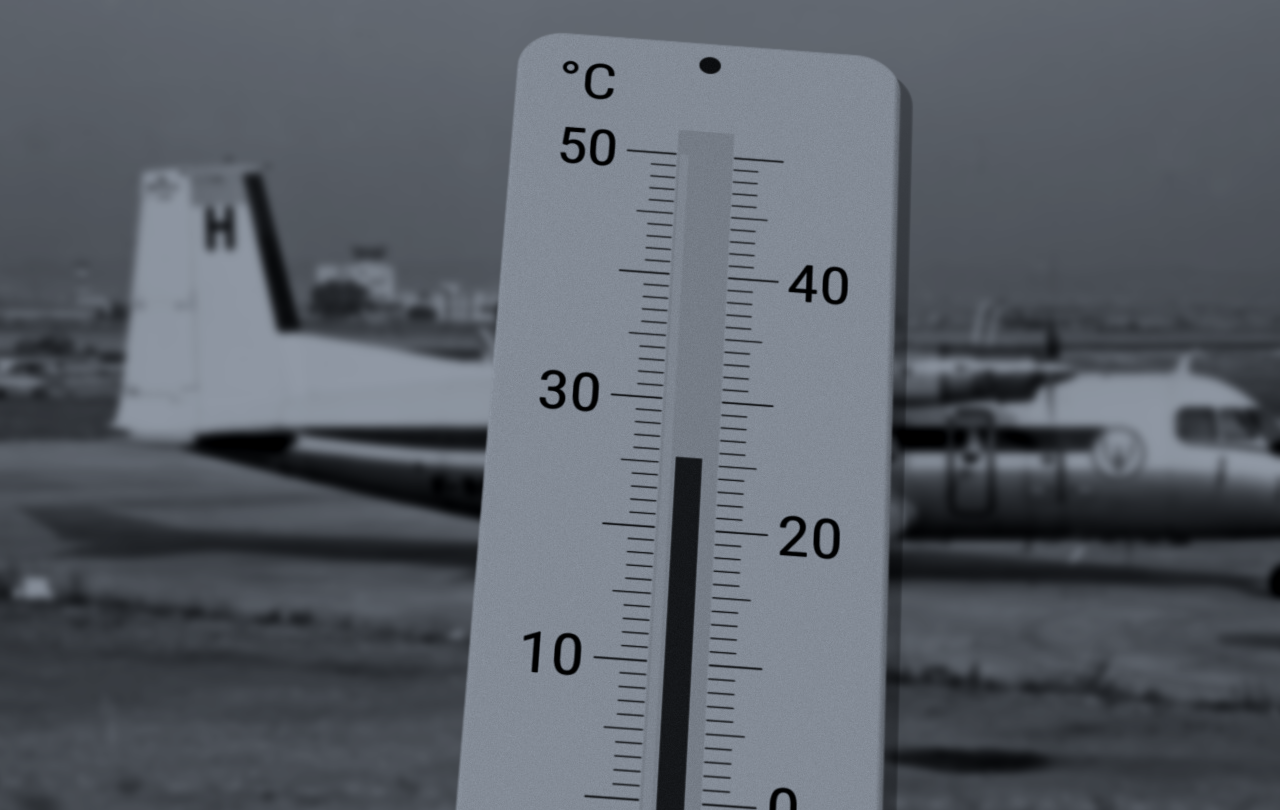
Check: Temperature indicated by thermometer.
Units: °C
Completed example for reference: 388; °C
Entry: 25.5; °C
